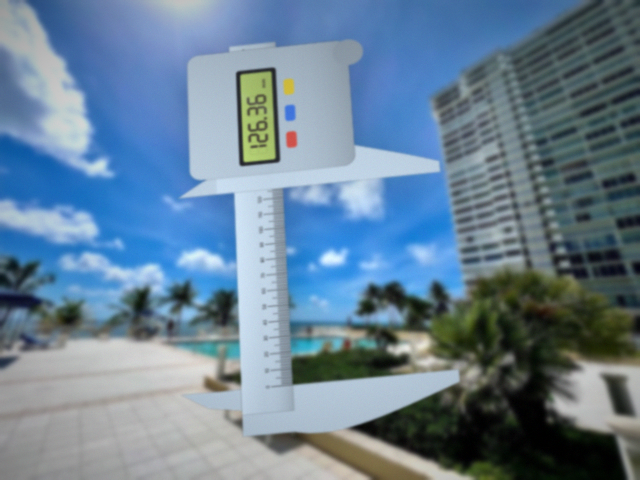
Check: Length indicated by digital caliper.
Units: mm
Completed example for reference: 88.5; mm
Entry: 126.36; mm
